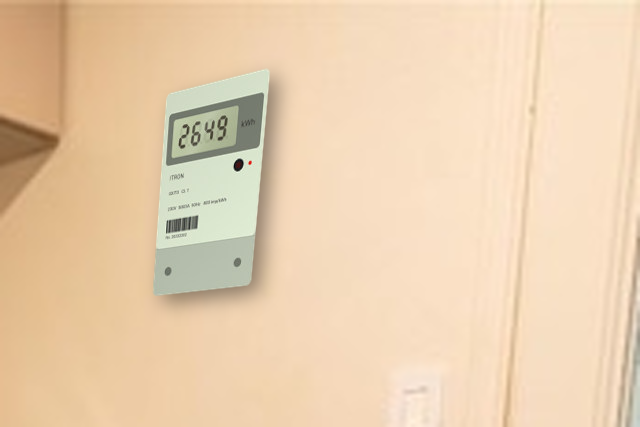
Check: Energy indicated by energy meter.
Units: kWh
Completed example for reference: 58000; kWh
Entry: 2649; kWh
